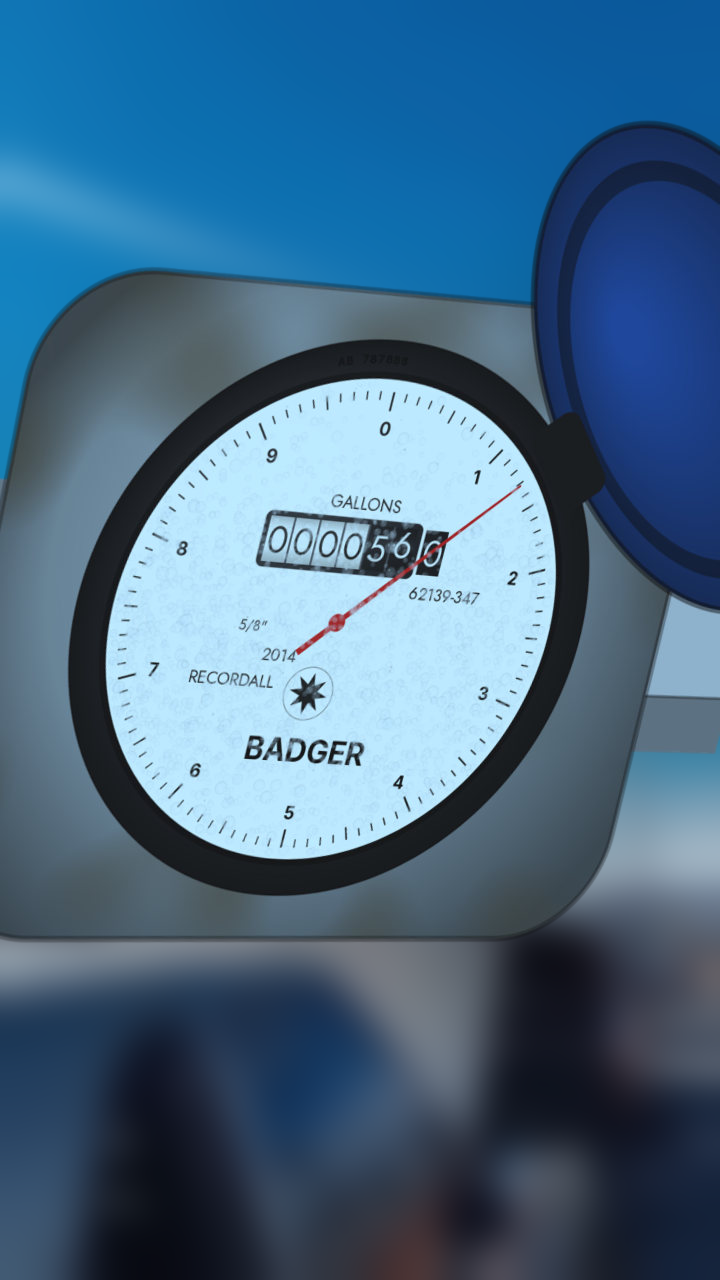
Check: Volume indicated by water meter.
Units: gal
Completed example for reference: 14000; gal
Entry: 561.3; gal
